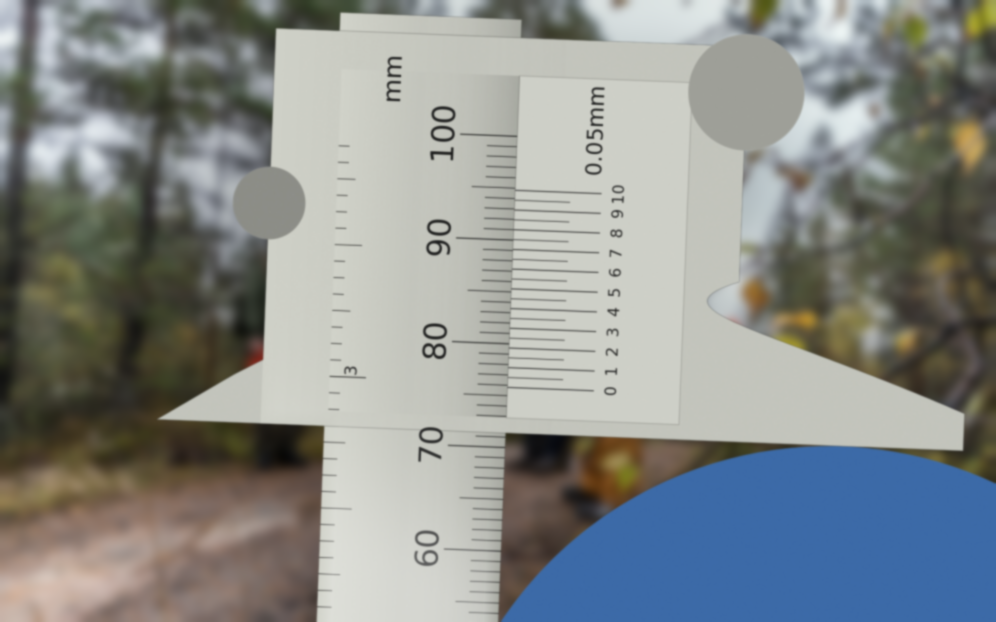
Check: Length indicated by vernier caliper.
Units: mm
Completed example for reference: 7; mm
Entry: 75.8; mm
